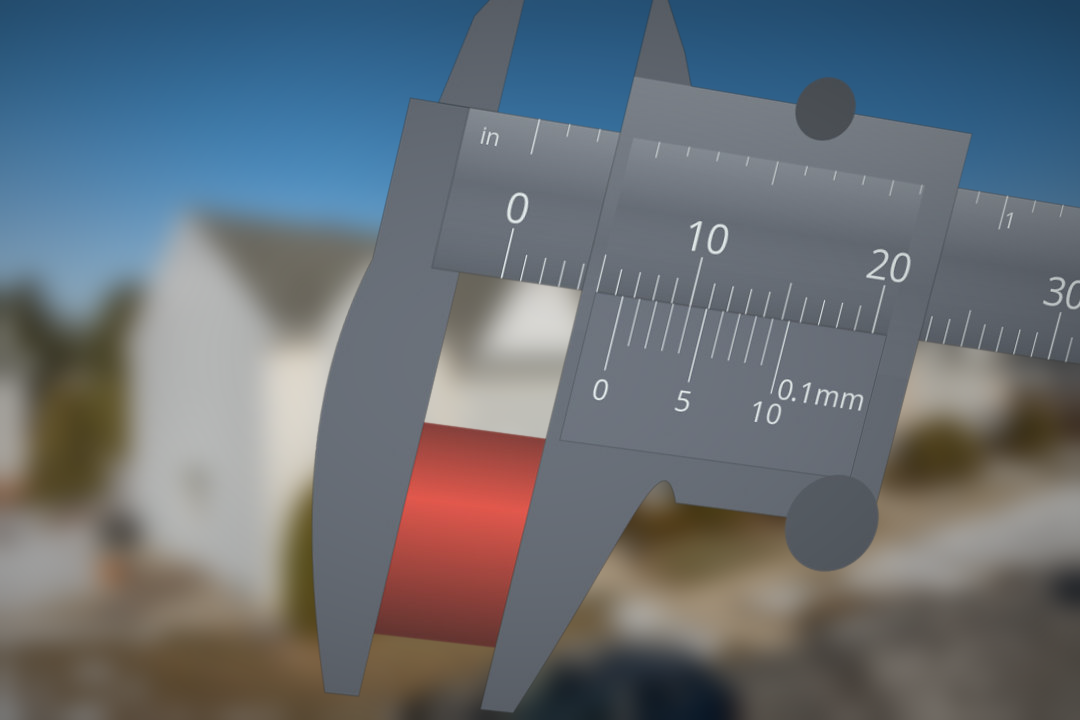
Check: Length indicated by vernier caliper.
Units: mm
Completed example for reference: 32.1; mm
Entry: 6.4; mm
